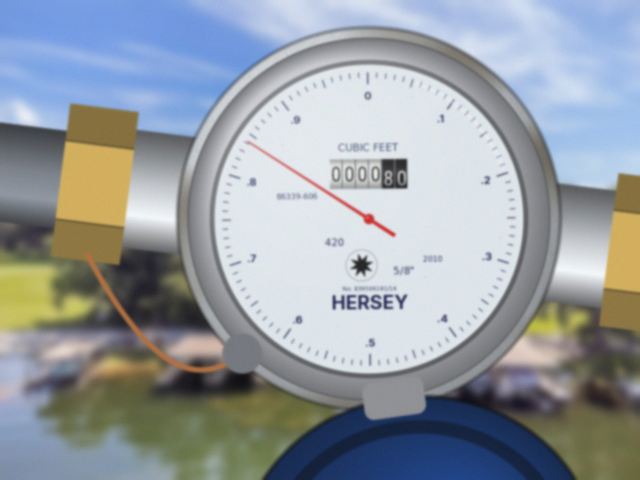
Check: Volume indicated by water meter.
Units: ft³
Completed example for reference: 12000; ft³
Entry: 79.84; ft³
